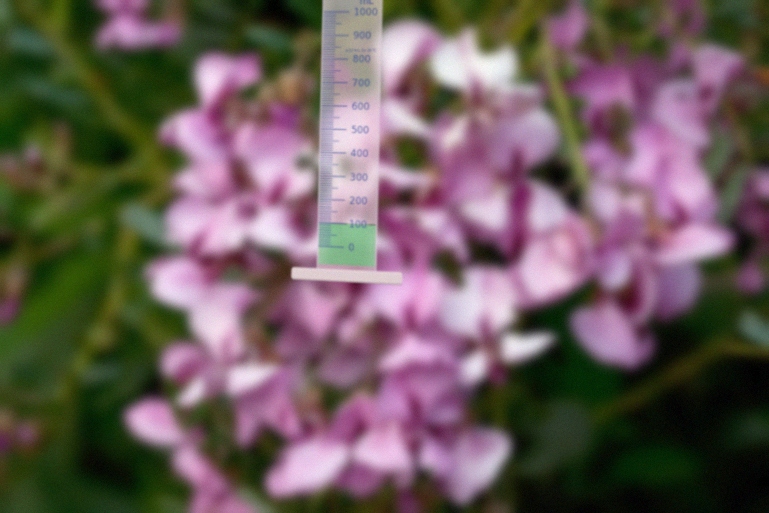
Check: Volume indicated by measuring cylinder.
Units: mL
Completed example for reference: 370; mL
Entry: 100; mL
